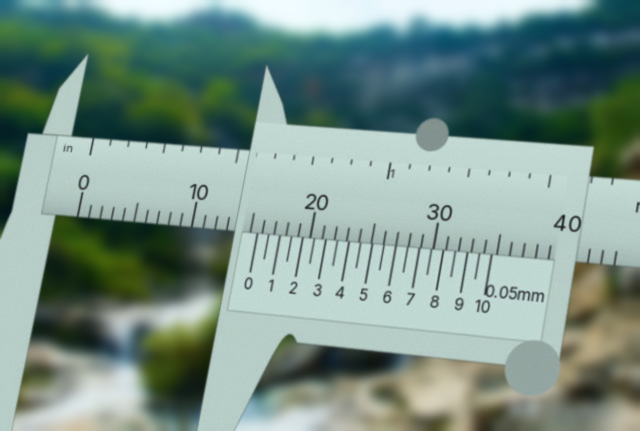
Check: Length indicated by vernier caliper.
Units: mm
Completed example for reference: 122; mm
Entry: 15.6; mm
